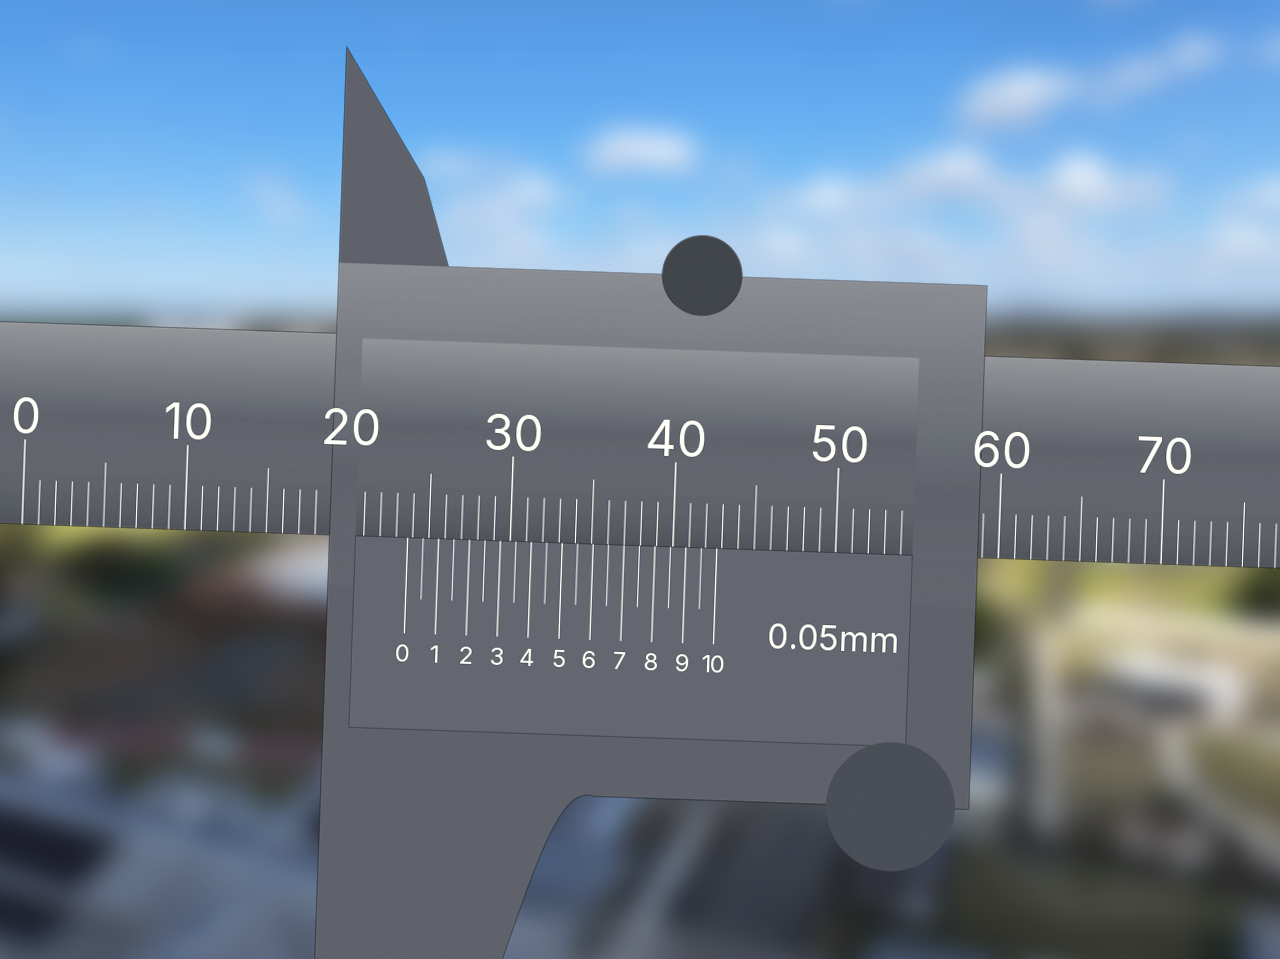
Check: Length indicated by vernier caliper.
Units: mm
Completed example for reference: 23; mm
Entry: 23.7; mm
